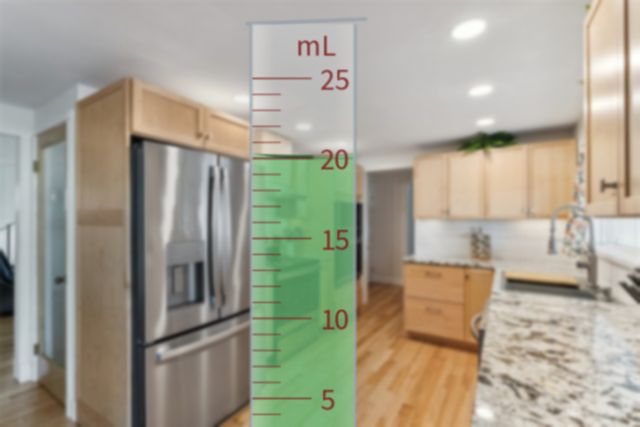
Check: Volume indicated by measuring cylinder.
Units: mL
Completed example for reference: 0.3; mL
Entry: 20; mL
